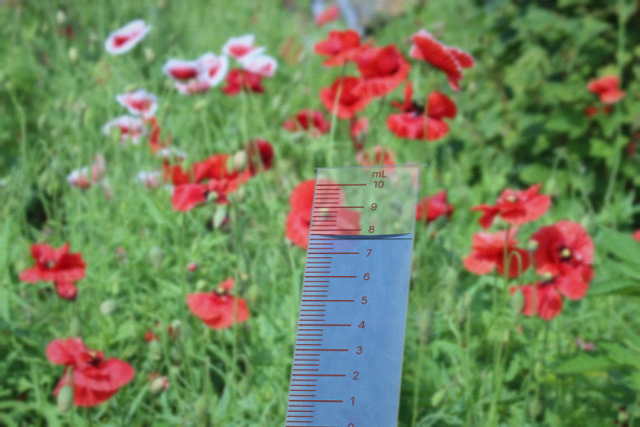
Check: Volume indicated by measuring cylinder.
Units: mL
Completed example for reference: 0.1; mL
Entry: 7.6; mL
